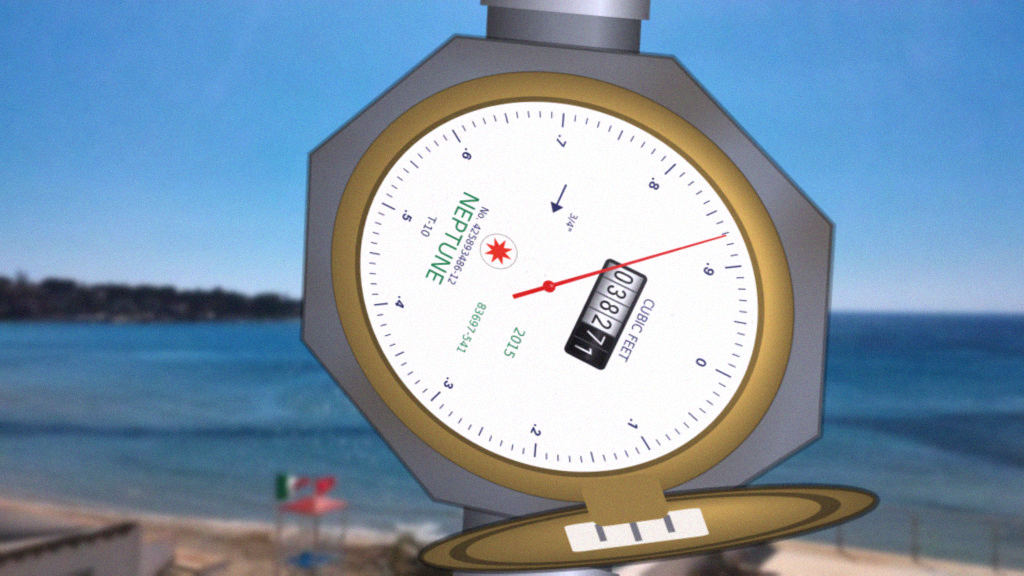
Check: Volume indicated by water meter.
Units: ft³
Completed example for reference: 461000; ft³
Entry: 38270.87; ft³
